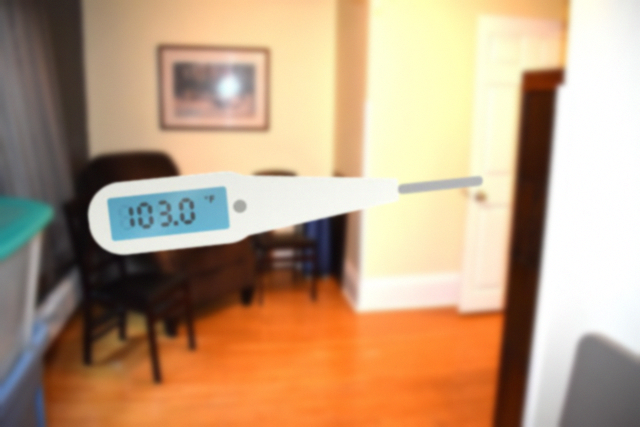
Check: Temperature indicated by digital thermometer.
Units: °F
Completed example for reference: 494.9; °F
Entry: 103.0; °F
